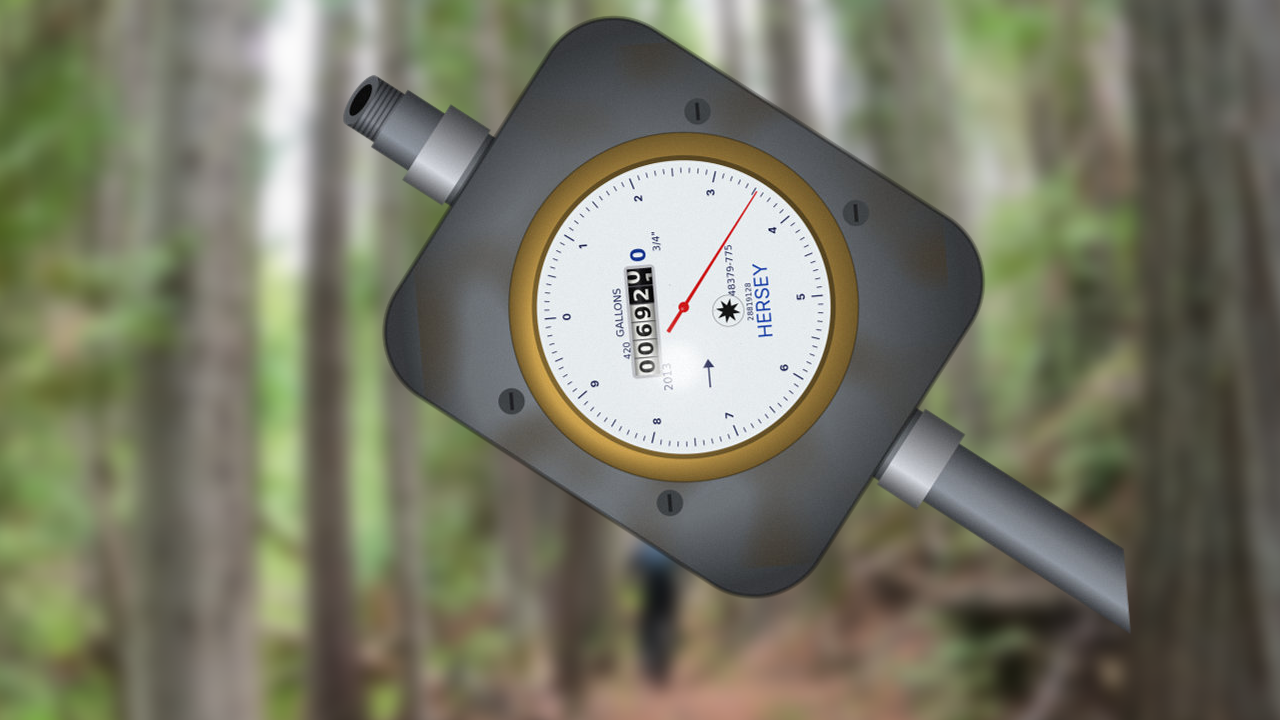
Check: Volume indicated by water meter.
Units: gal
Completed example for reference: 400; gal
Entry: 69203.5; gal
